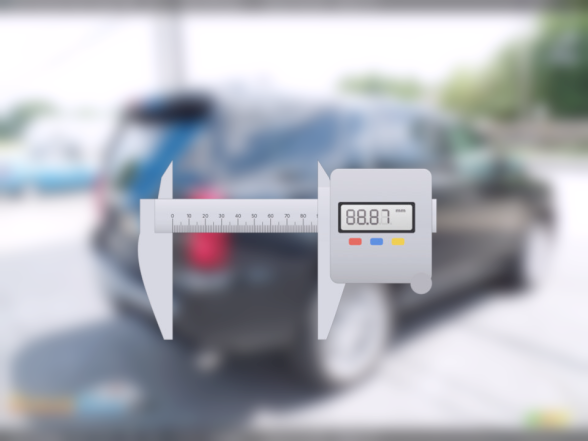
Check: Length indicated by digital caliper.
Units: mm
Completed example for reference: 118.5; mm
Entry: 88.87; mm
